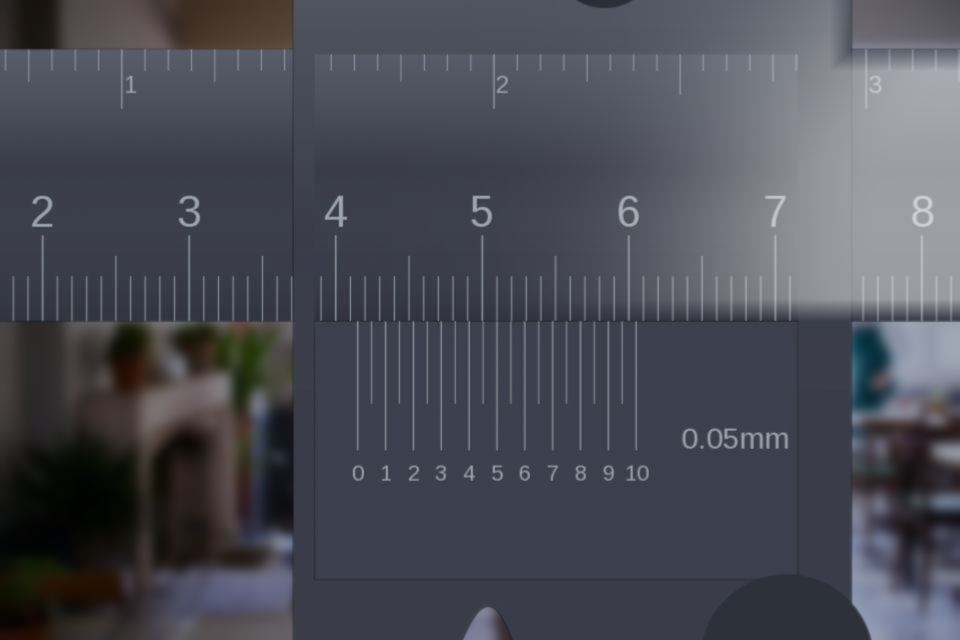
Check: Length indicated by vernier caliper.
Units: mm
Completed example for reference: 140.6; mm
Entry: 41.5; mm
